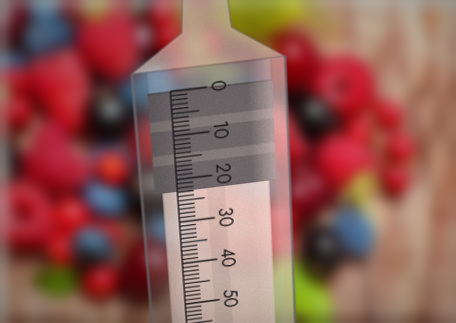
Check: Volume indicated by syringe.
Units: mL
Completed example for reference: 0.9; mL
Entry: 0; mL
